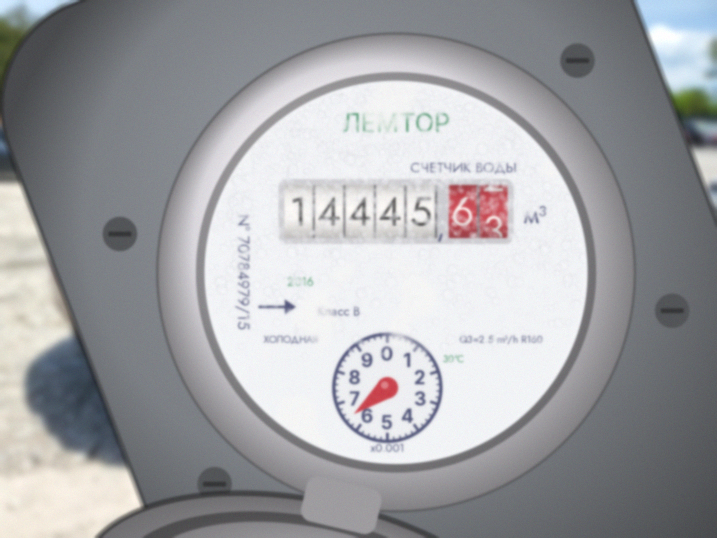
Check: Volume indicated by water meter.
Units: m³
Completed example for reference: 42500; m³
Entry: 14445.626; m³
